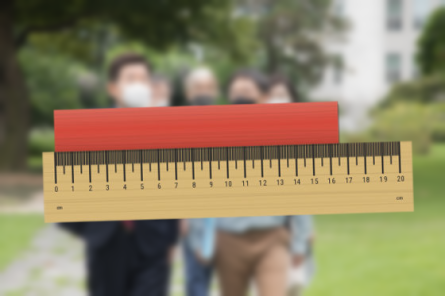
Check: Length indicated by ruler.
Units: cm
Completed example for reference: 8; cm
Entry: 16.5; cm
